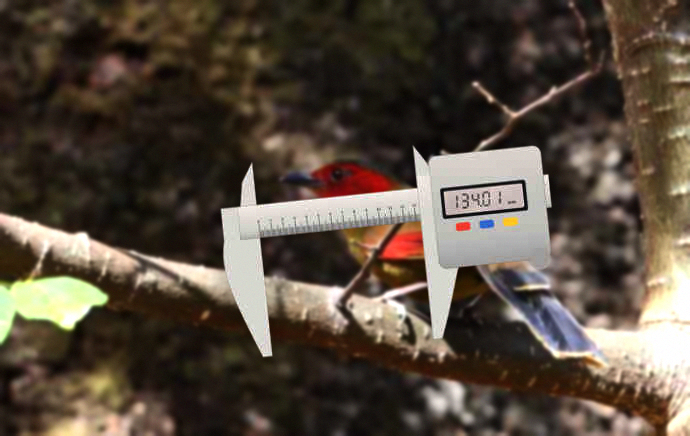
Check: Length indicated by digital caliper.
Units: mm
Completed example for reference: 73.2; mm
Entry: 134.01; mm
